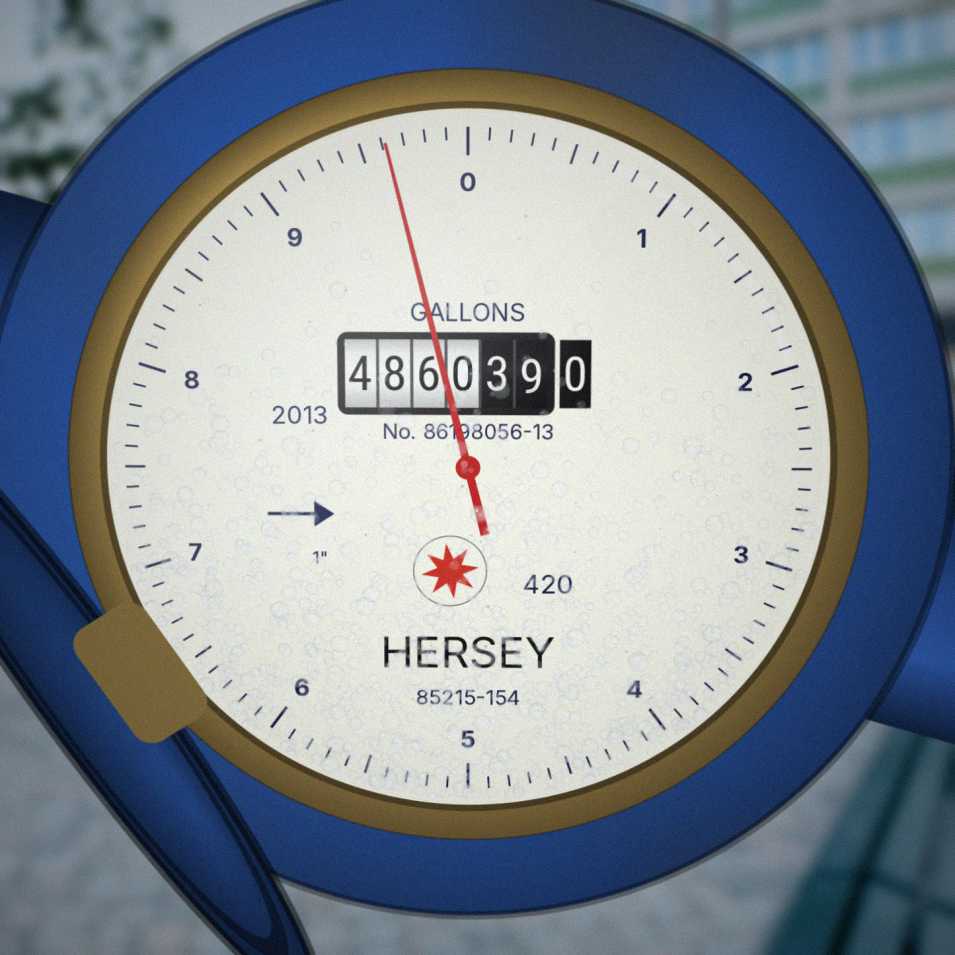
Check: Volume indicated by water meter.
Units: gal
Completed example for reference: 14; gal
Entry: 4860389.6; gal
